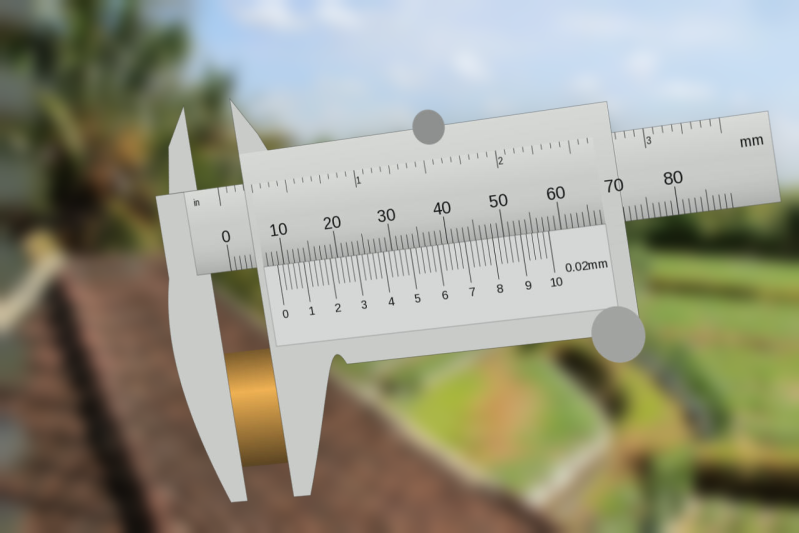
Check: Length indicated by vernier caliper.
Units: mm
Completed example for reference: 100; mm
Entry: 8.8; mm
